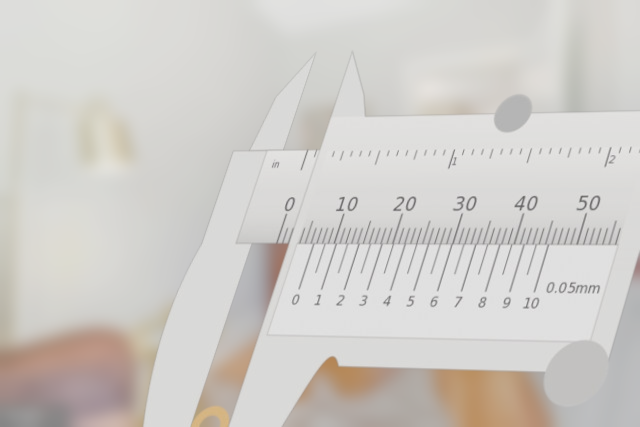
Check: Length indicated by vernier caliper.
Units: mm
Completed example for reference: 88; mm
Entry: 6.5; mm
